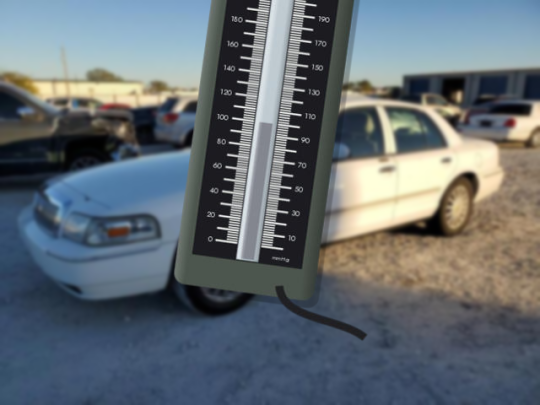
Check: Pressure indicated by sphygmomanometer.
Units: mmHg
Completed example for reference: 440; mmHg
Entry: 100; mmHg
